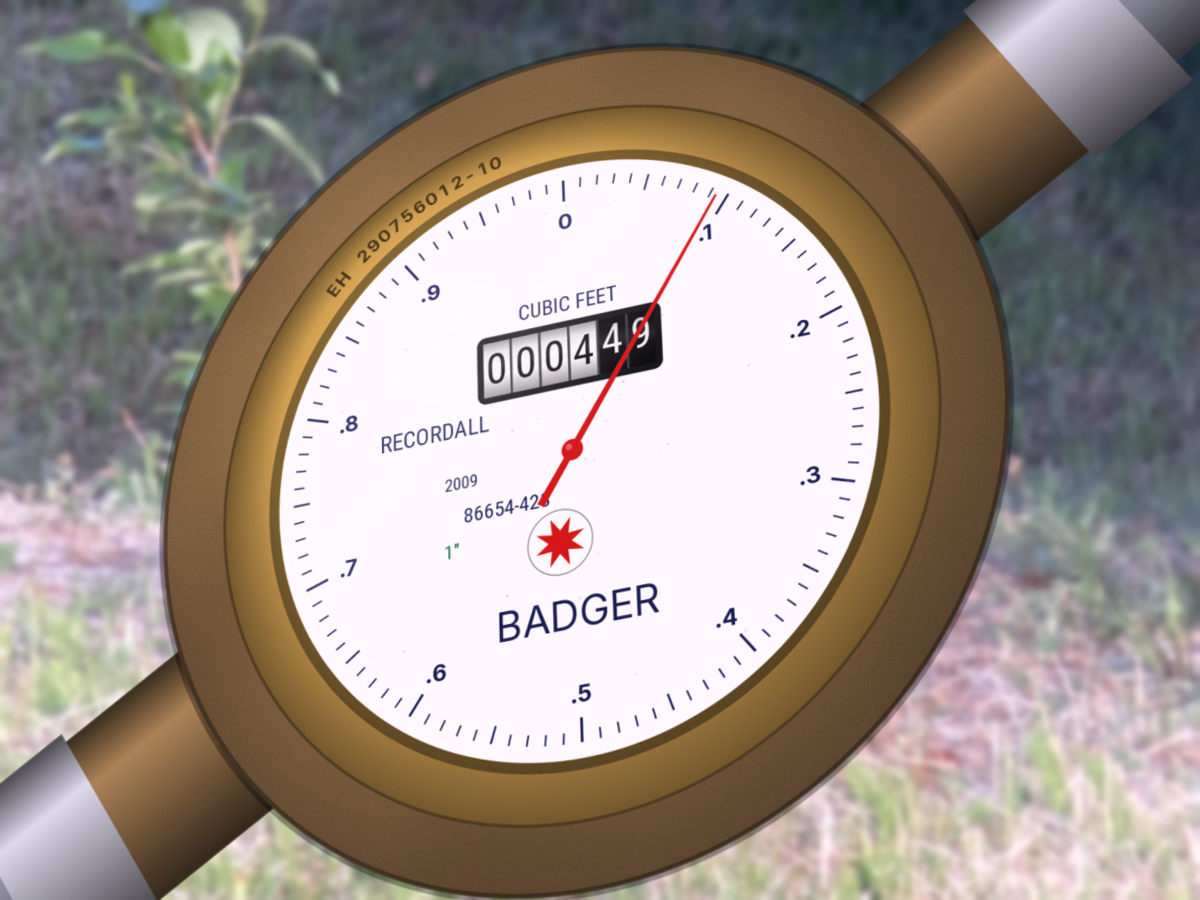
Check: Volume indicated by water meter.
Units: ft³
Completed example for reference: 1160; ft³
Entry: 449.09; ft³
